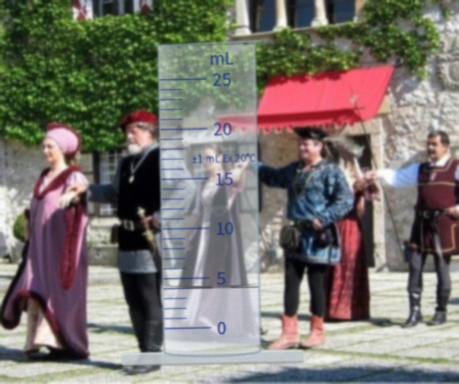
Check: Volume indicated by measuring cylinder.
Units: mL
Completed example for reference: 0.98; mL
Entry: 4; mL
